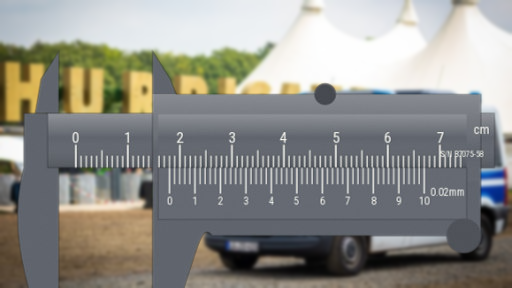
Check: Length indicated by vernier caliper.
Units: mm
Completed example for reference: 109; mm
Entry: 18.0; mm
